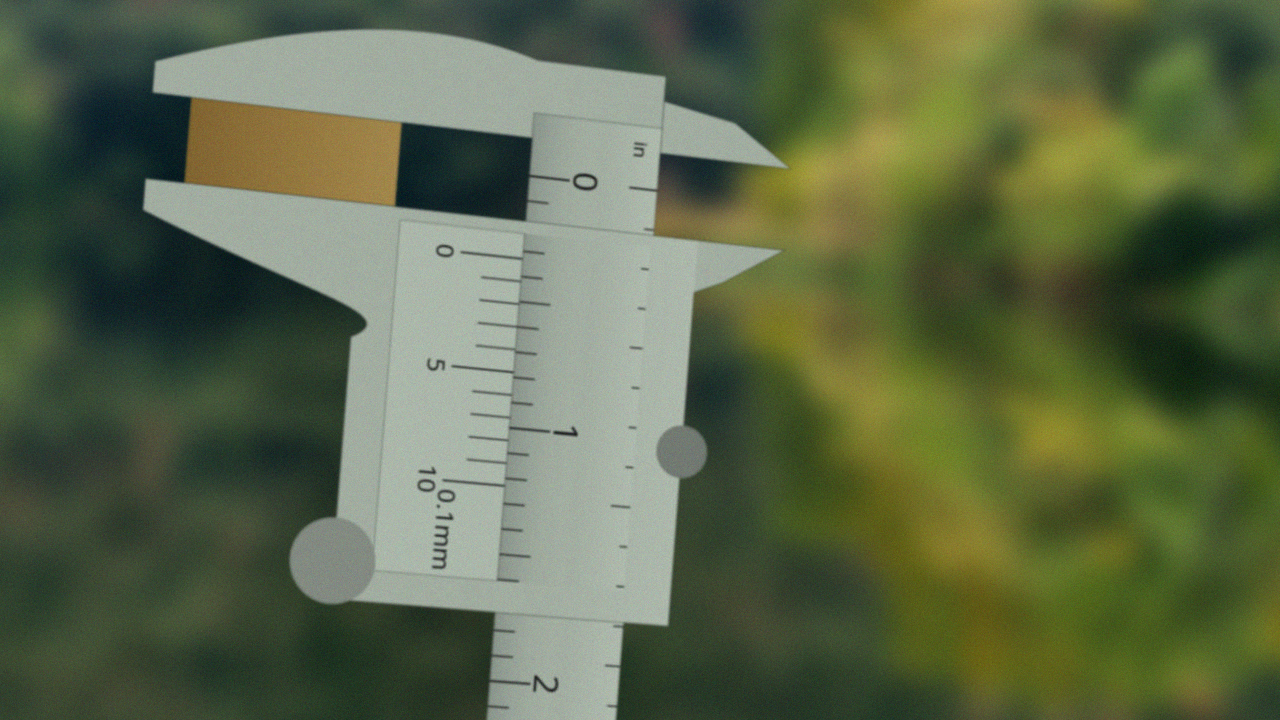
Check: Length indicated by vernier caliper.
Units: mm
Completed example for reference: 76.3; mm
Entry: 3.3; mm
